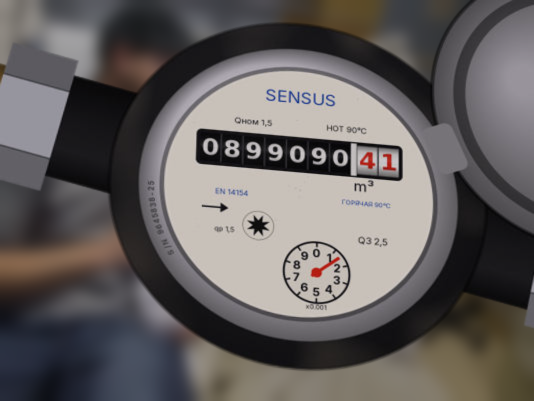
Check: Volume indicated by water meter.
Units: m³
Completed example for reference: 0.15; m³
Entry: 899090.411; m³
